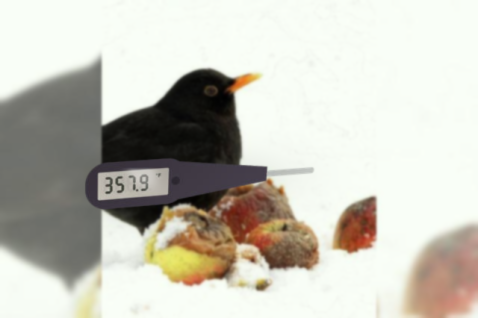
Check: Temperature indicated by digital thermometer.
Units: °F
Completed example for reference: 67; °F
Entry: 357.9; °F
